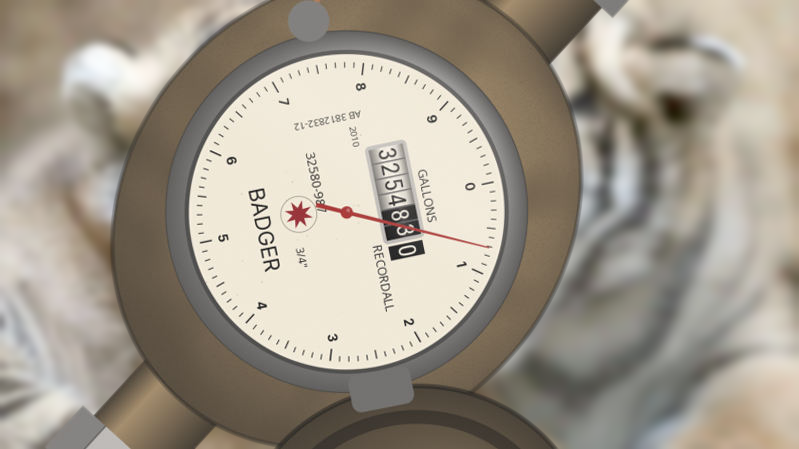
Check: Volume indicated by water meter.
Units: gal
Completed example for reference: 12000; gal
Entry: 3254830.7; gal
